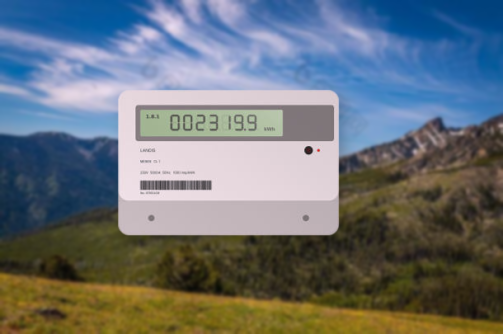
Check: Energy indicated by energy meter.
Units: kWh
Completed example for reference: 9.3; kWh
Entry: 2319.9; kWh
